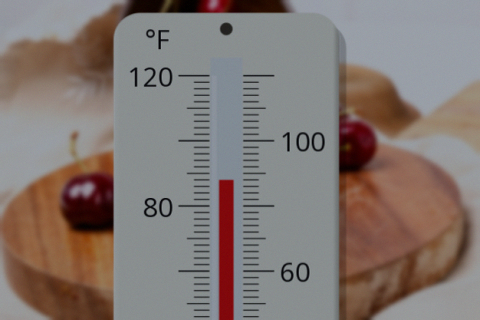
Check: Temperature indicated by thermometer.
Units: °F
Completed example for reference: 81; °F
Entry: 88; °F
